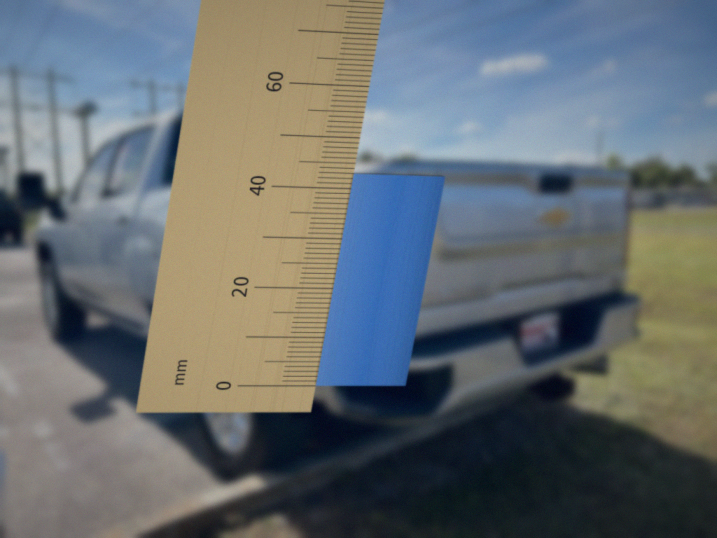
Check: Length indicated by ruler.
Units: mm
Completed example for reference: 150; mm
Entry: 43; mm
